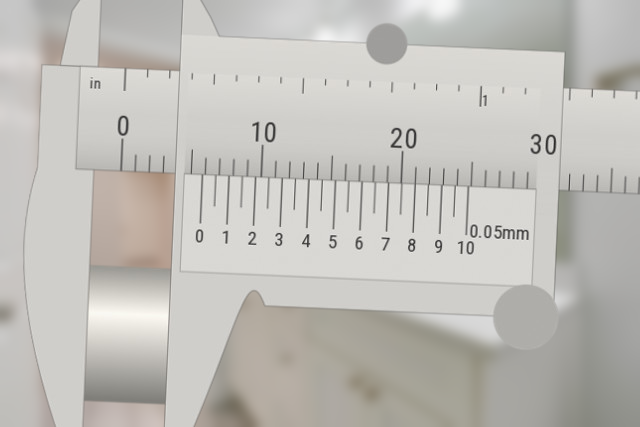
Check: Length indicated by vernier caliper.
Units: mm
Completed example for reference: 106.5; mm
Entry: 5.8; mm
